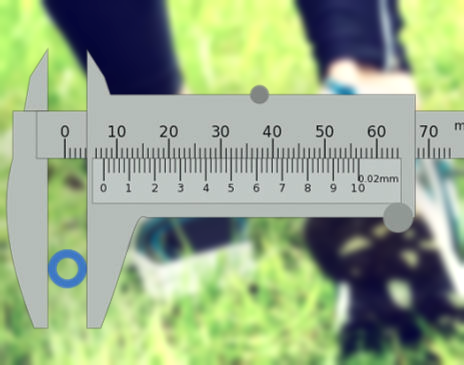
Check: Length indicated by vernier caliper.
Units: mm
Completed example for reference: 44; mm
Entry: 7.5; mm
